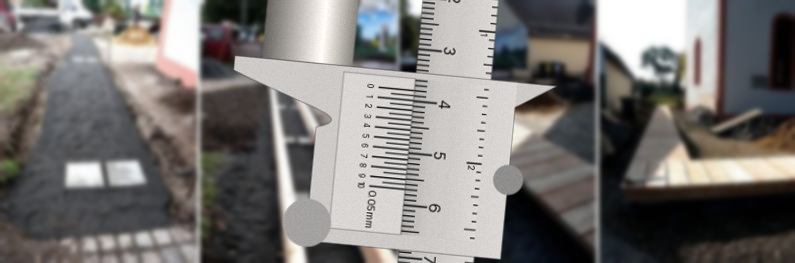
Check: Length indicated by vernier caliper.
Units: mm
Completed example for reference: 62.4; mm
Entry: 38.0; mm
